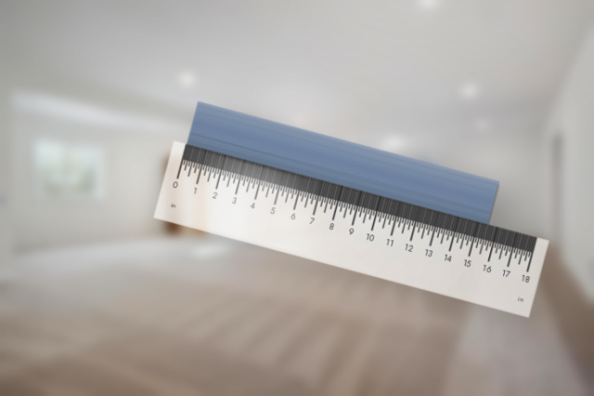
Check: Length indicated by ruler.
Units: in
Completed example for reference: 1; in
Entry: 15.5; in
